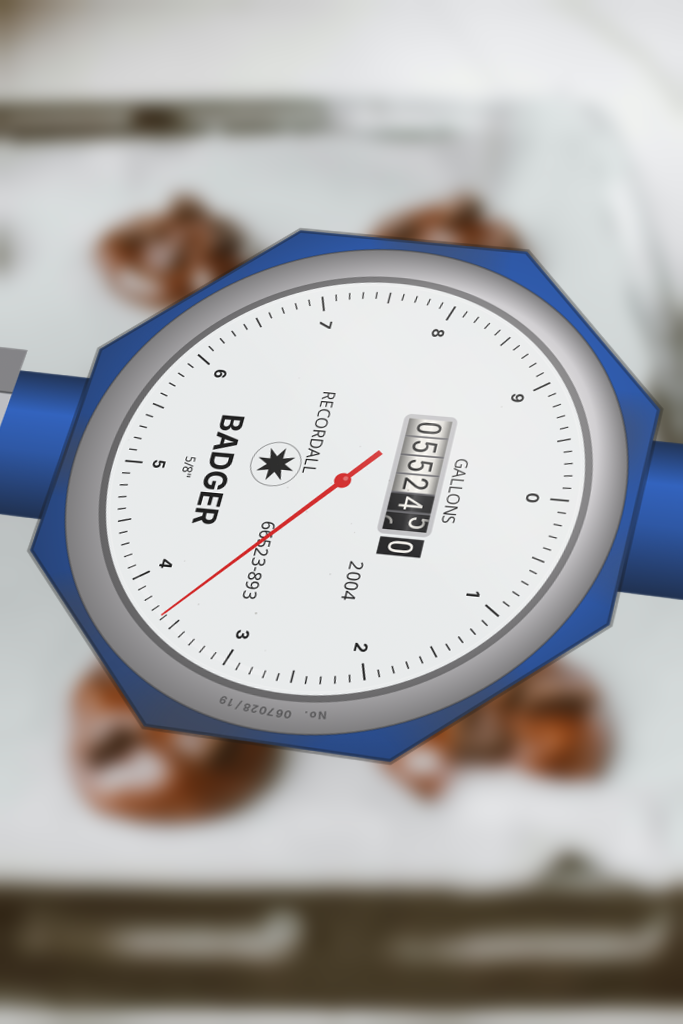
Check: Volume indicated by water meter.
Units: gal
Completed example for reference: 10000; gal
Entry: 552453.6; gal
